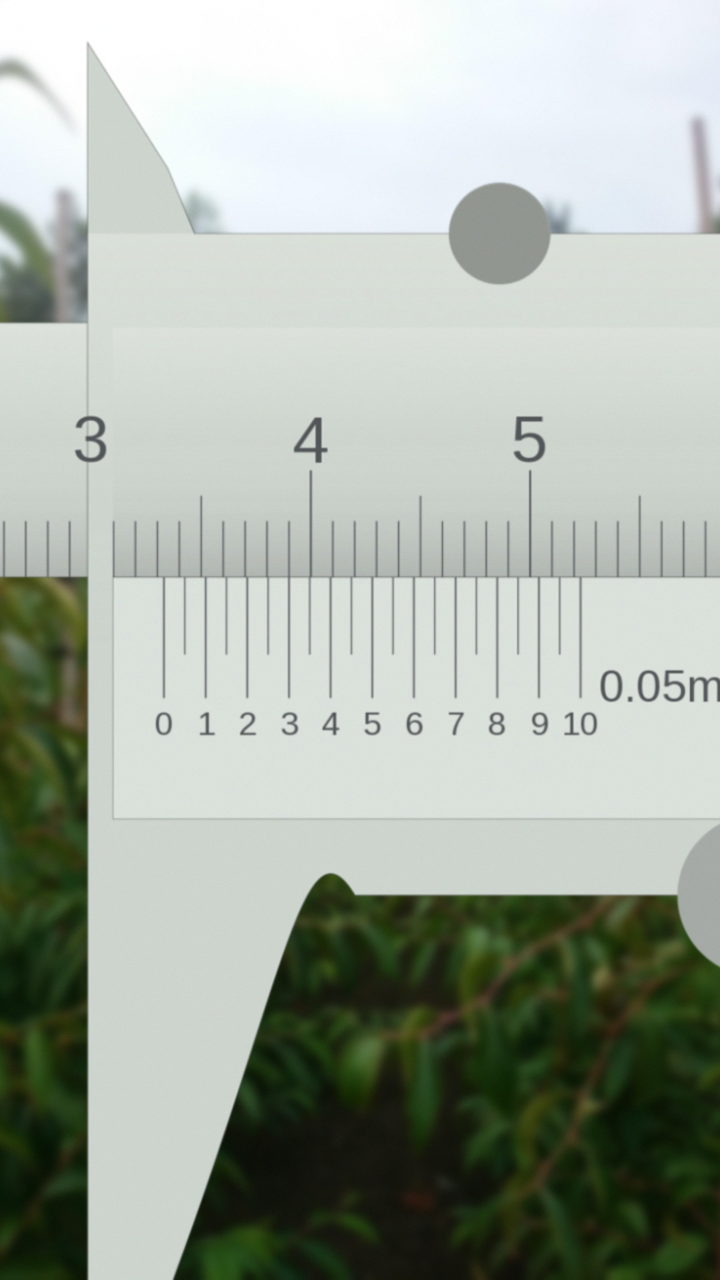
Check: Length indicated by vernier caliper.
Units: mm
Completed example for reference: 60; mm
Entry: 33.3; mm
